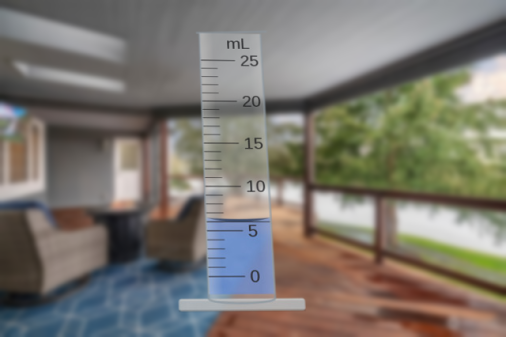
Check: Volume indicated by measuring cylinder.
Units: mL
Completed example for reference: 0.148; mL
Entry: 6; mL
